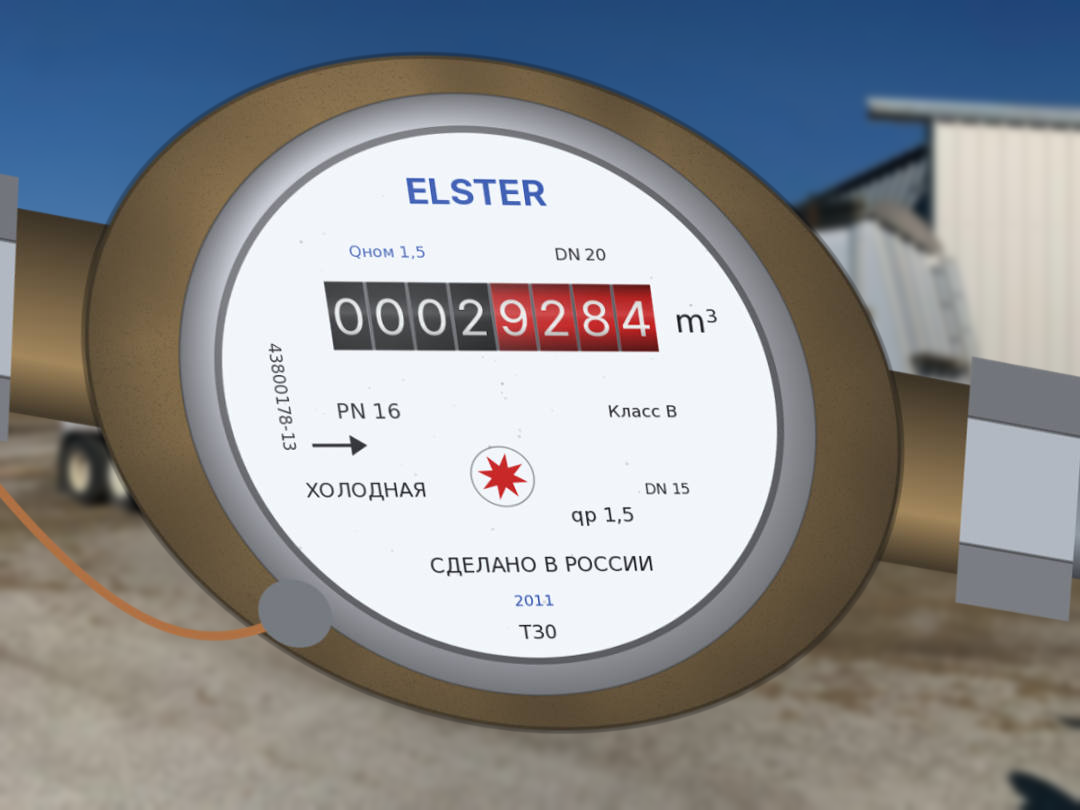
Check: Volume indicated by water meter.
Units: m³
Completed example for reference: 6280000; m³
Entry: 2.9284; m³
